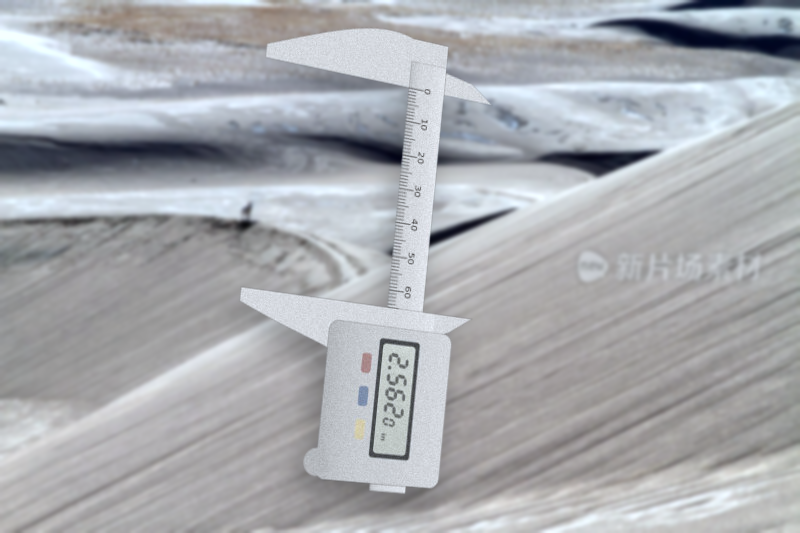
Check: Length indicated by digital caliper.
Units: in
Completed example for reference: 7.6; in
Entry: 2.5620; in
